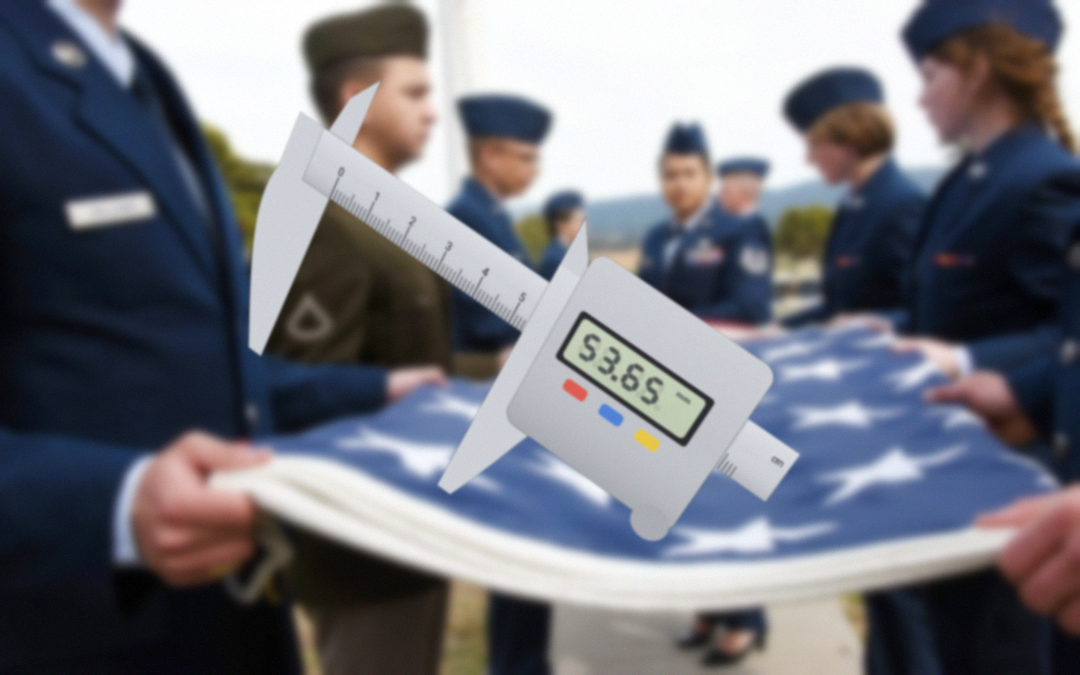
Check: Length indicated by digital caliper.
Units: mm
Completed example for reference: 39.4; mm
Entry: 53.65; mm
